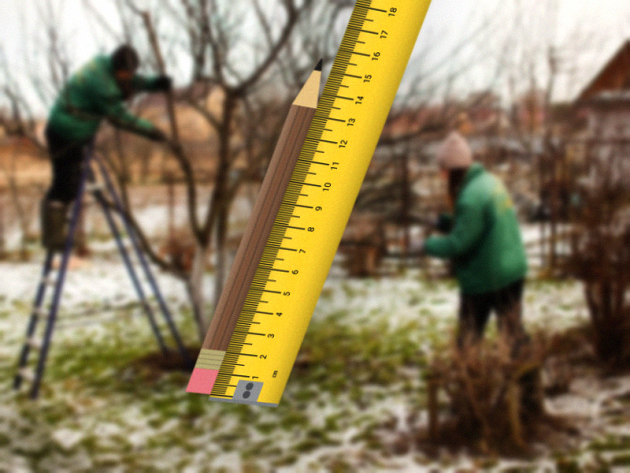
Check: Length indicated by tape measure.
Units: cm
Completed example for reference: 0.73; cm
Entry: 15.5; cm
